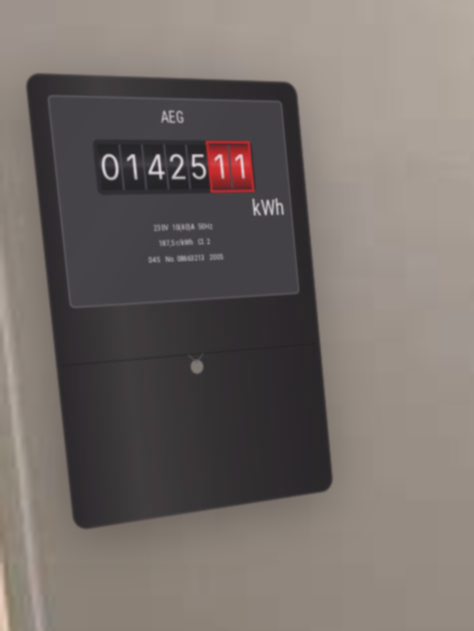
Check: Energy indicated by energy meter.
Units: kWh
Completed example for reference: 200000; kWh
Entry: 1425.11; kWh
